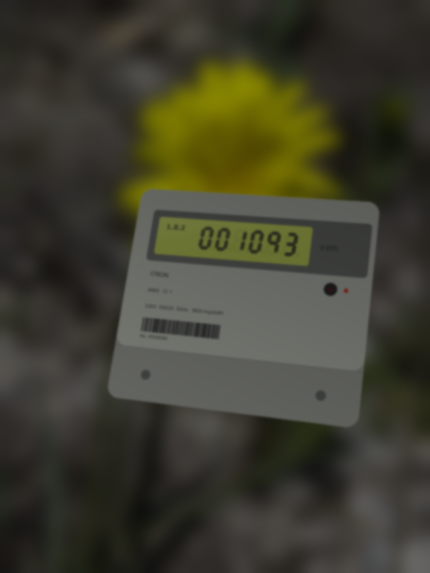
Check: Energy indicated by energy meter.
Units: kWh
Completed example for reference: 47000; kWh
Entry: 1093; kWh
